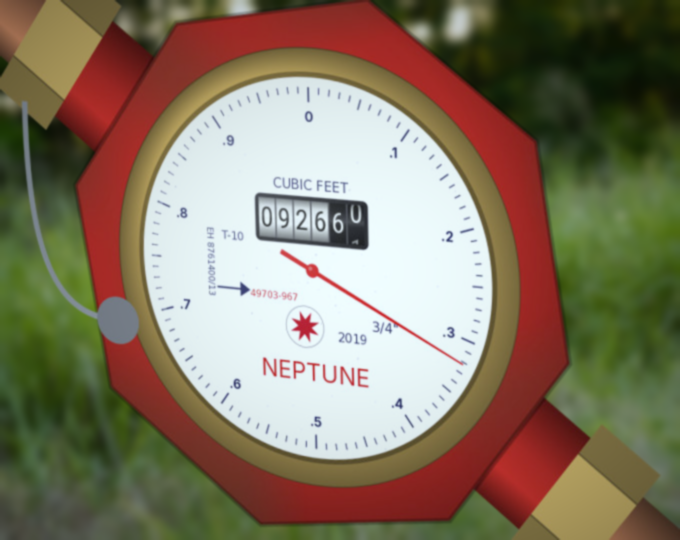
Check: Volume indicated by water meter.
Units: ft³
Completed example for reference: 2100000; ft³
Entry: 92660.32; ft³
